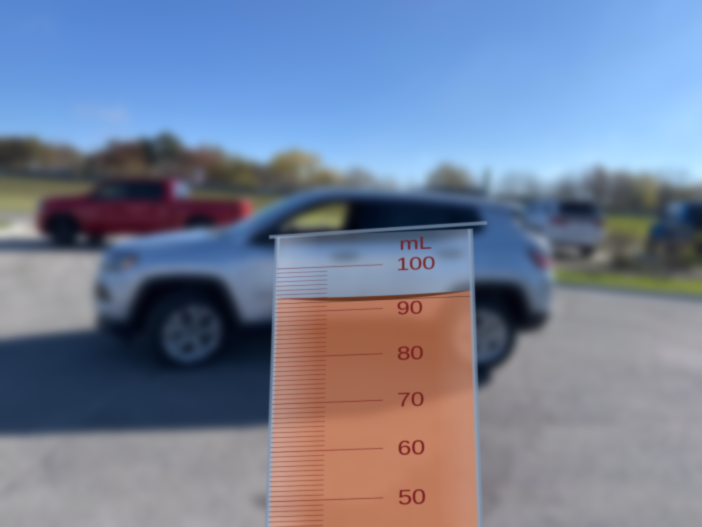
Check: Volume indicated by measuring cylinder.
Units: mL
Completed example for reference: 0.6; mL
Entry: 92; mL
